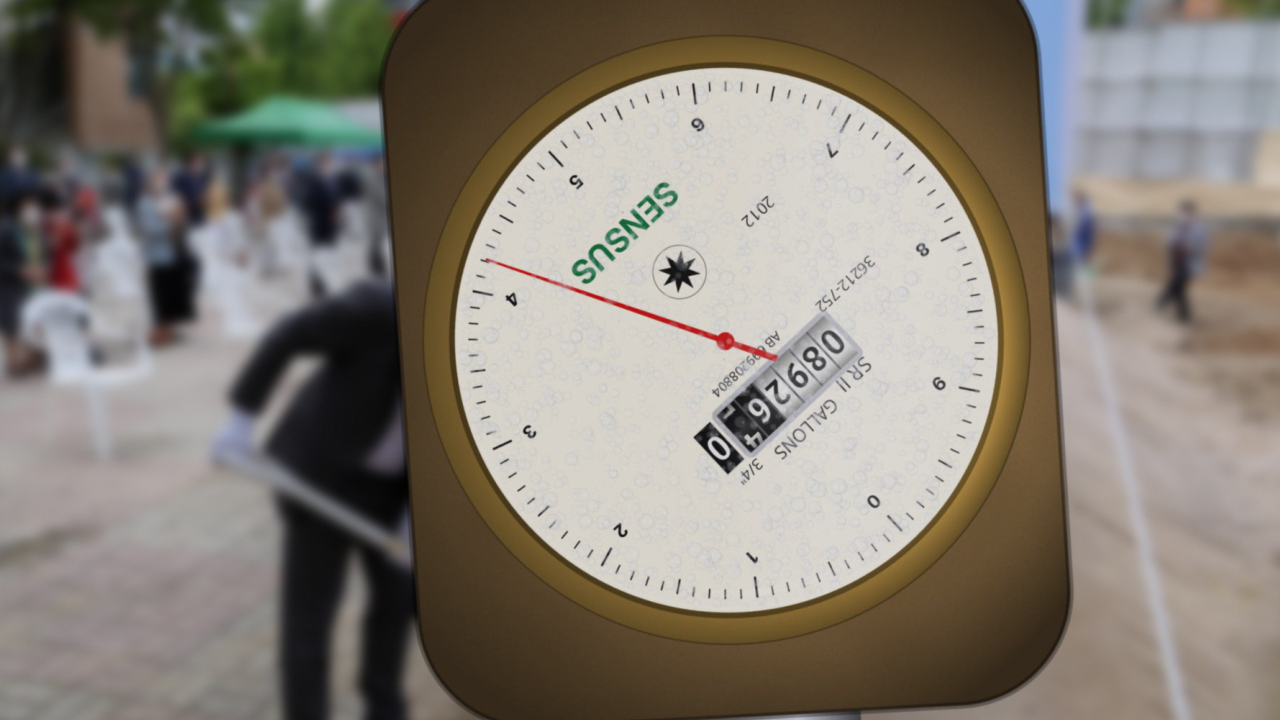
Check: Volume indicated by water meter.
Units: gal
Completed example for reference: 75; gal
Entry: 892644.2; gal
